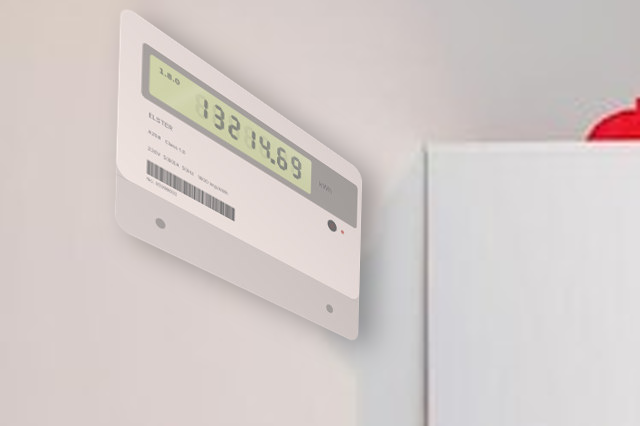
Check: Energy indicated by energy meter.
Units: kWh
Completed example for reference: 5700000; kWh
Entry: 13214.69; kWh
